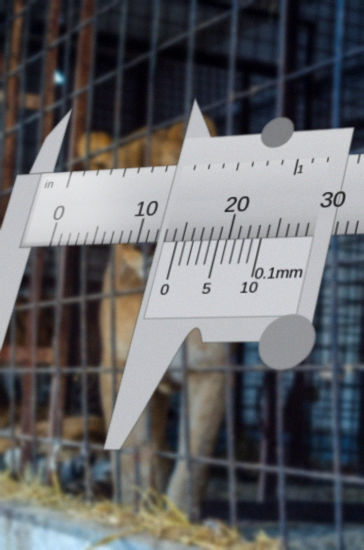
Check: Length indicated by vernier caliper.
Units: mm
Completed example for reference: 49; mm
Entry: 14.4; mm
